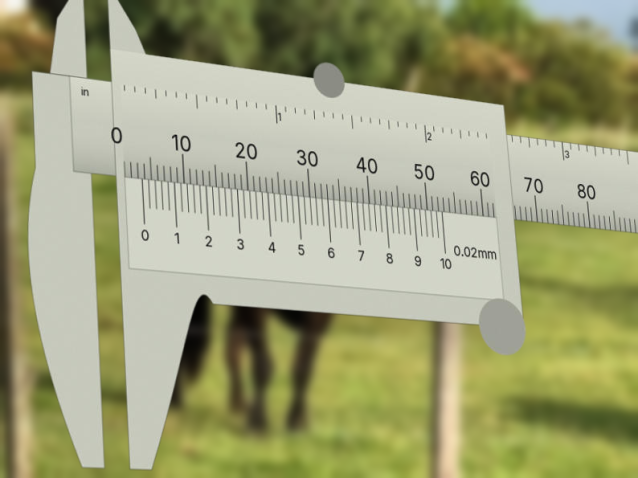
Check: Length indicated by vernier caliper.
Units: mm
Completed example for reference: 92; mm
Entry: 3.6; mm
